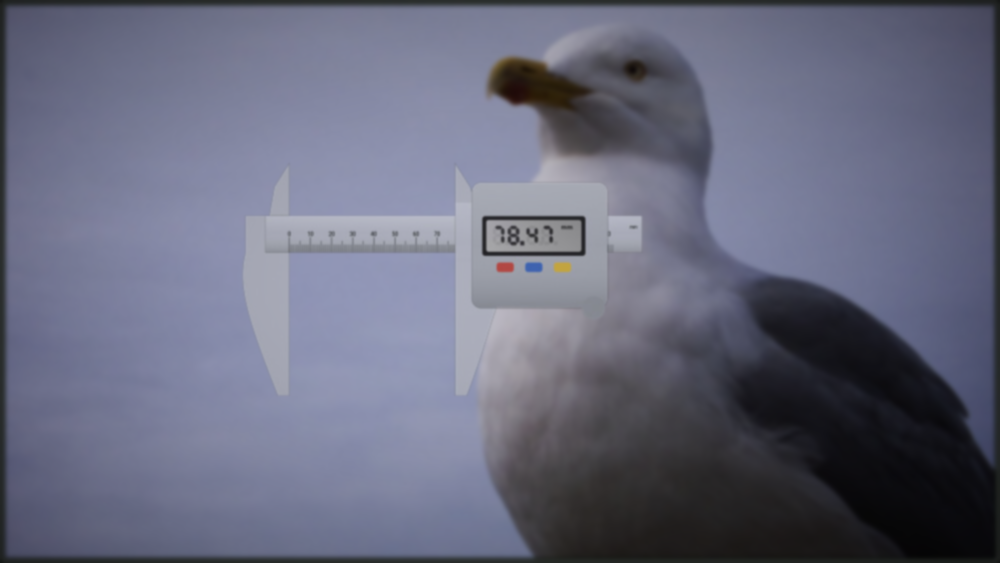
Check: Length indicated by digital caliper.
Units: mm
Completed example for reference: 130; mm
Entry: 78.47; mm
